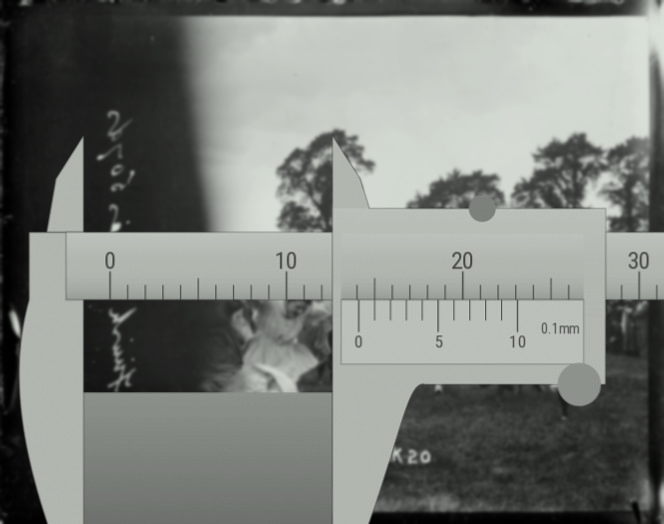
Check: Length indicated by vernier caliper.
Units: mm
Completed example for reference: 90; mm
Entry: 14.1; mm
